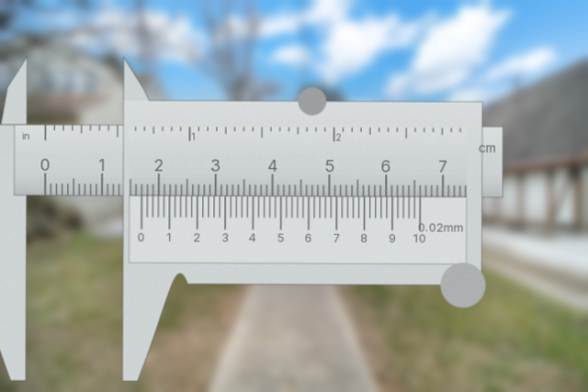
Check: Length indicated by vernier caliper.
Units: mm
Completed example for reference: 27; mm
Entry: 17.0; mm
